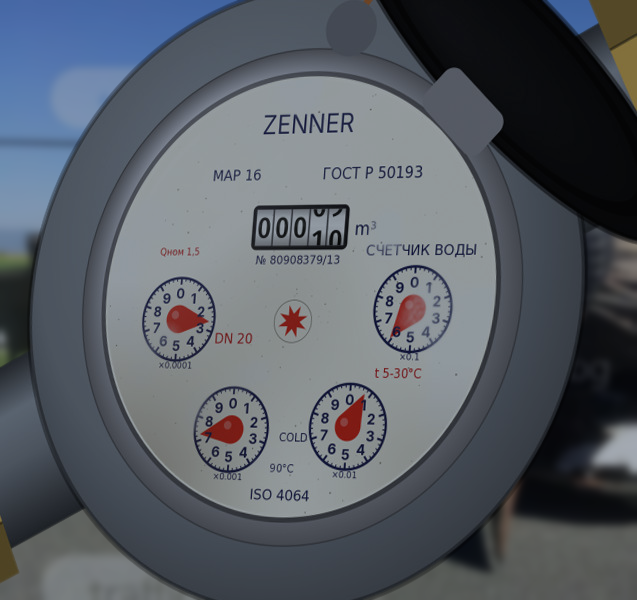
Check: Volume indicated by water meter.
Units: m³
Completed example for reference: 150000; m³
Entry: 9.6072; m³
